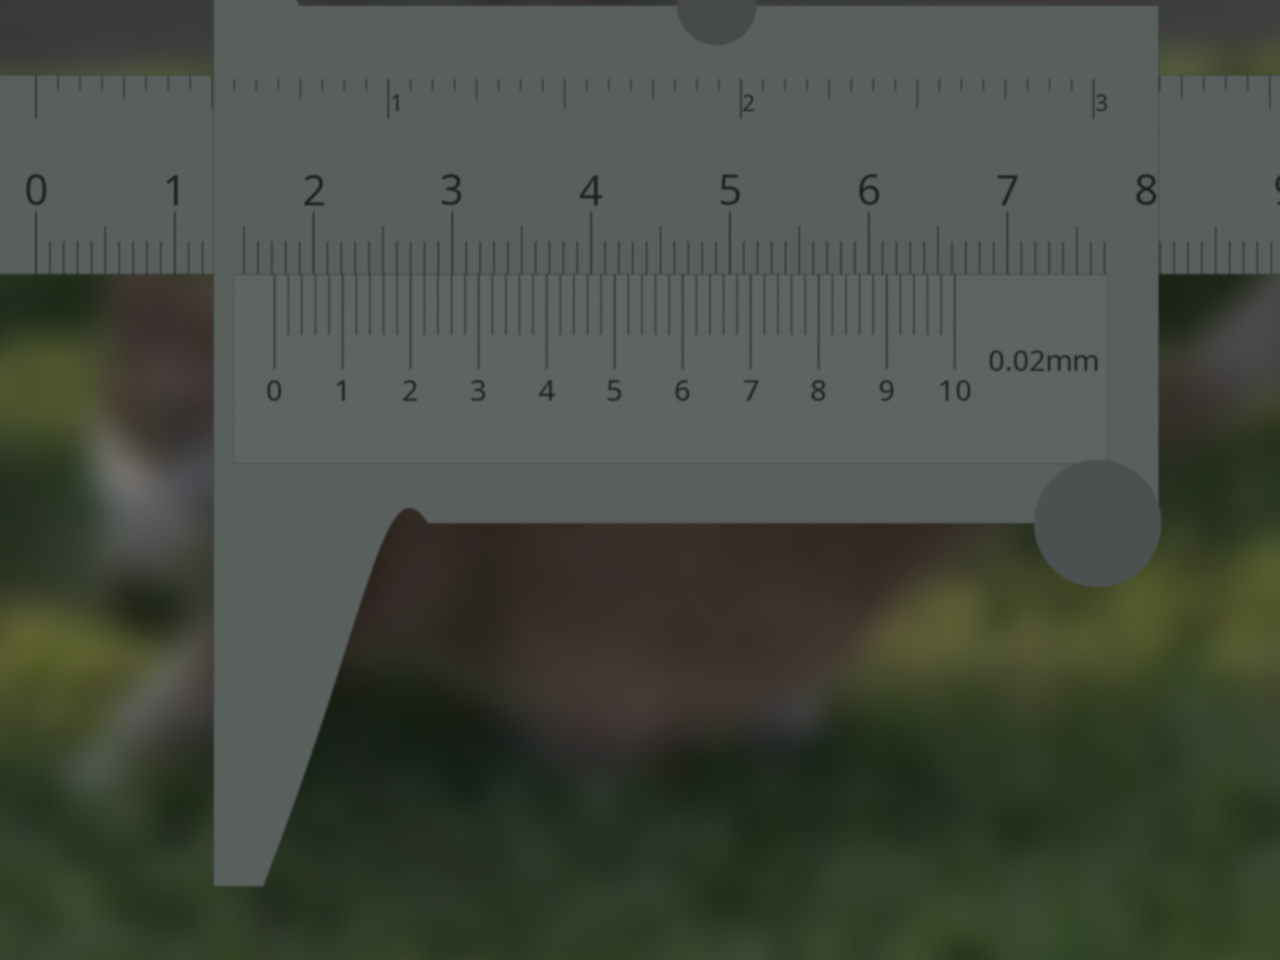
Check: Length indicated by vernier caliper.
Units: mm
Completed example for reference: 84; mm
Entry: 17.2; mm
